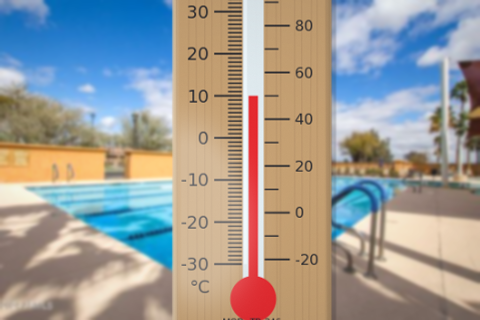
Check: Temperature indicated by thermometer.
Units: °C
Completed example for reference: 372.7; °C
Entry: 10; °C
